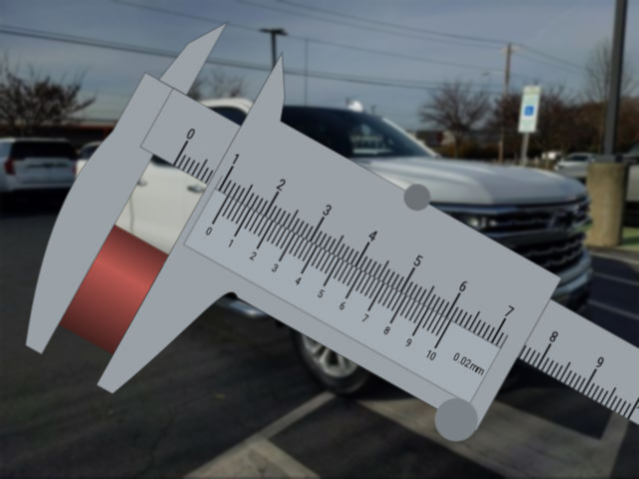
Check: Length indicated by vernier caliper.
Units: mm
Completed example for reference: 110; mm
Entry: 12.0; mm
